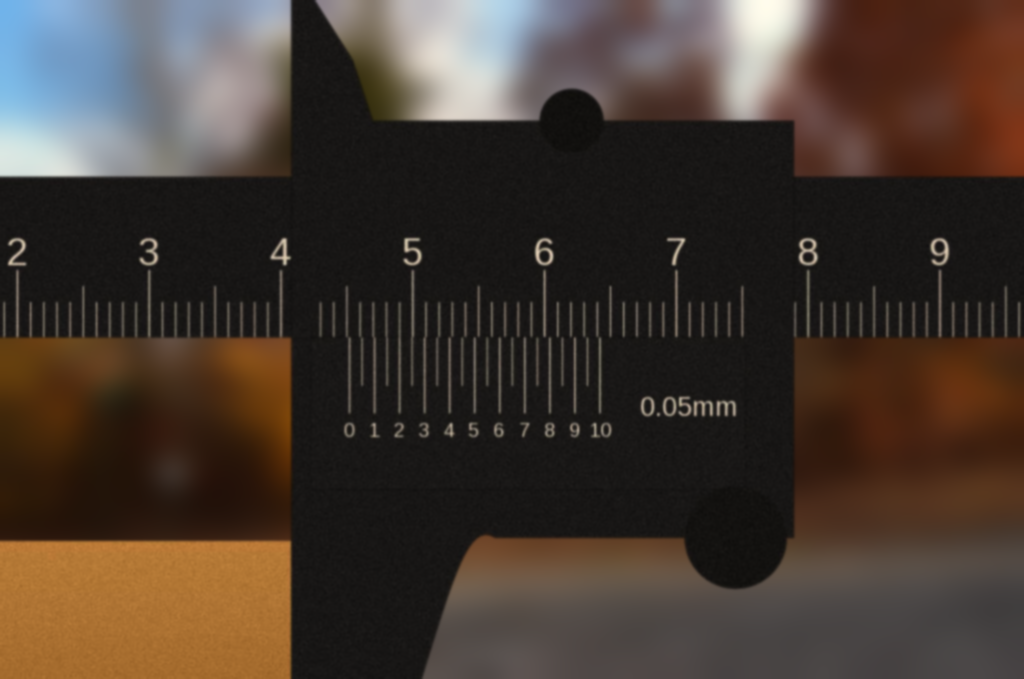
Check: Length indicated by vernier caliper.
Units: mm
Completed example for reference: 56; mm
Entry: 45.2; mm
